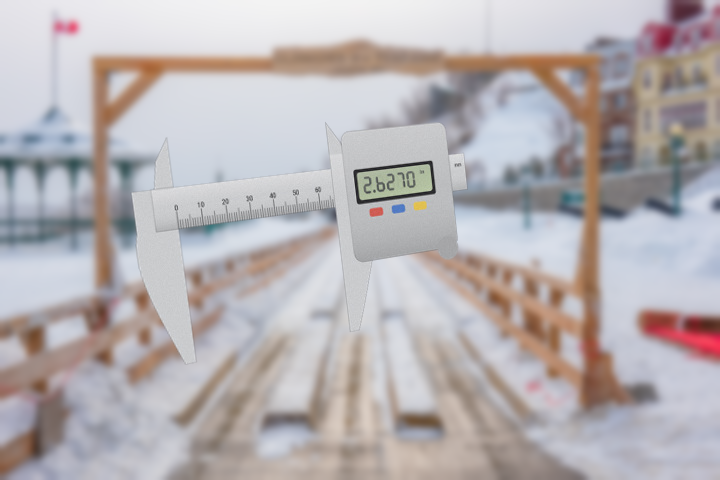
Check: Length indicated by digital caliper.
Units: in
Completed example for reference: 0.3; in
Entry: 2.6270; in
